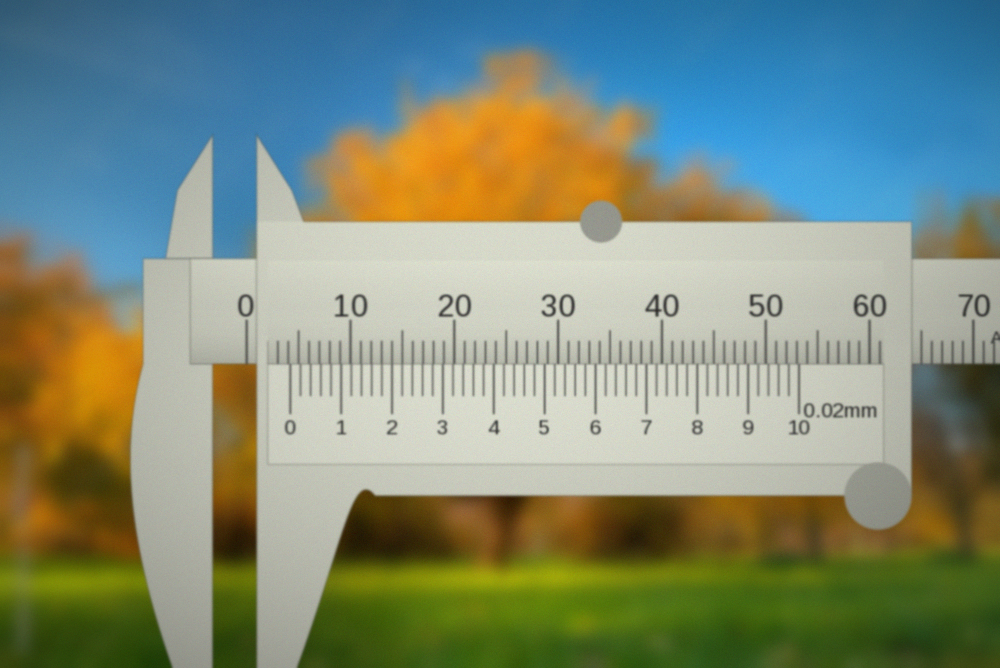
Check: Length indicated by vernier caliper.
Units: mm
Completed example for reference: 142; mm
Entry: 4.2; mm
